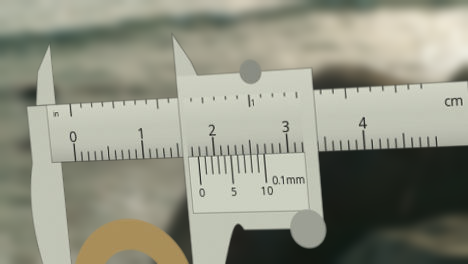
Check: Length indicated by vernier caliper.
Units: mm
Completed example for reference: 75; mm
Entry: 17.8; mm
